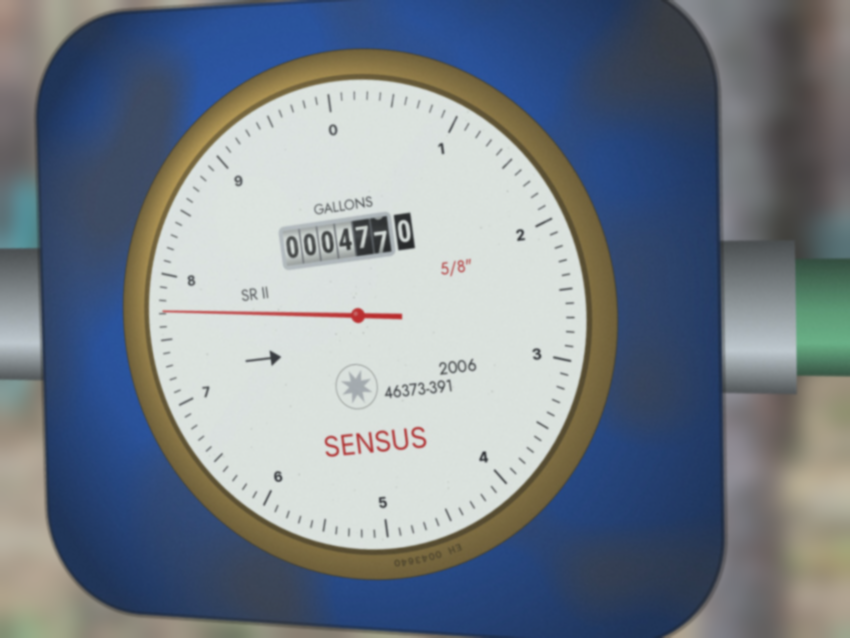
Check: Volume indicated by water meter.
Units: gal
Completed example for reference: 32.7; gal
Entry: 4767.7; gal
